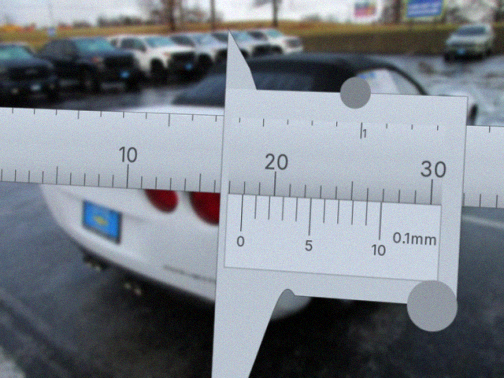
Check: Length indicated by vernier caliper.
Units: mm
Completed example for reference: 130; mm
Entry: 17.9; mm
